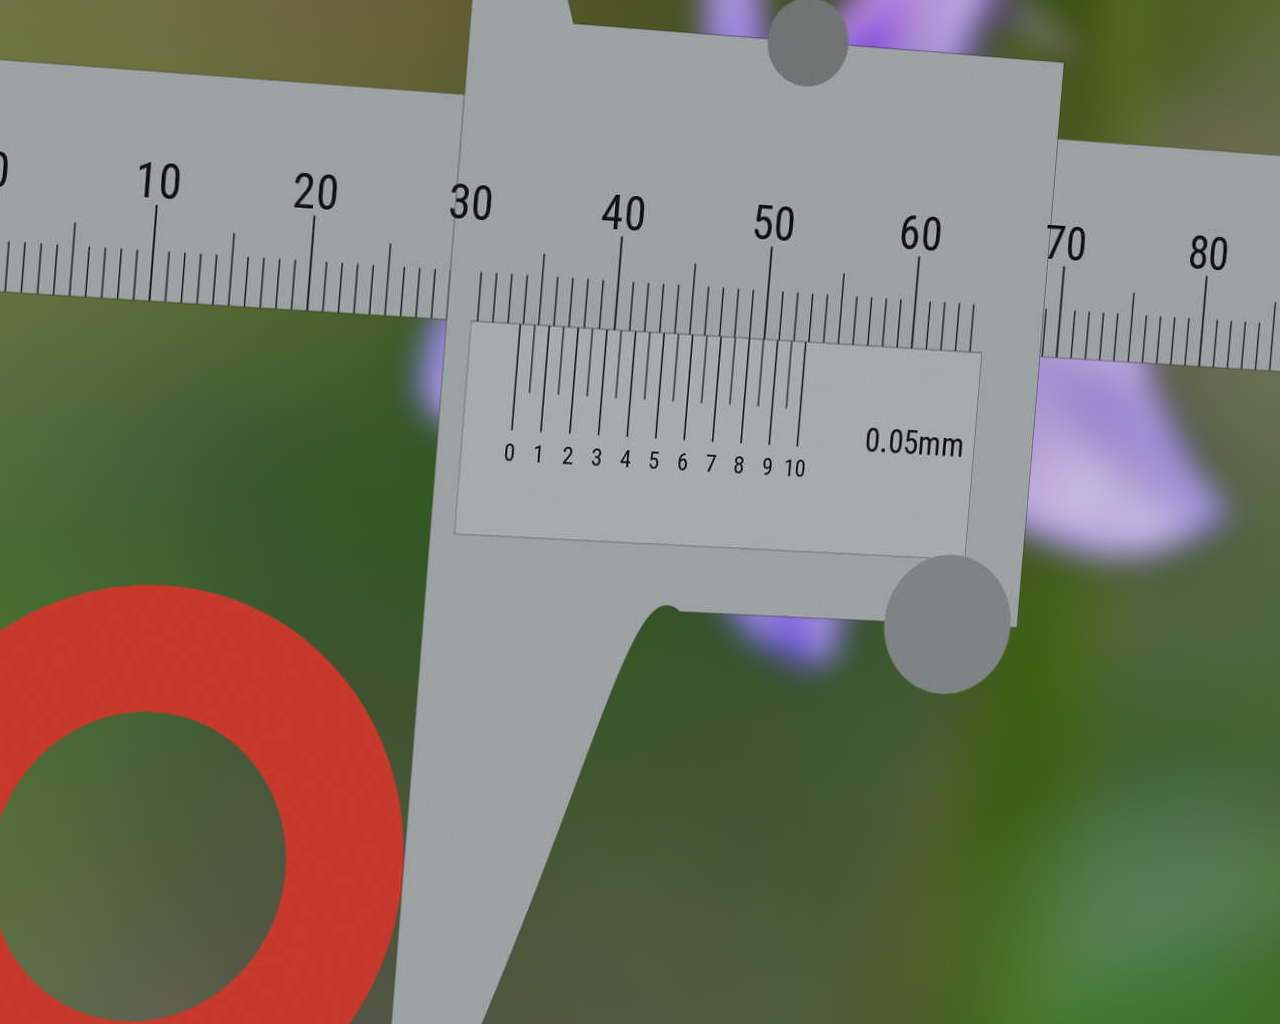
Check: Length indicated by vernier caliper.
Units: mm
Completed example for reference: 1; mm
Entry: 33.8; mm
